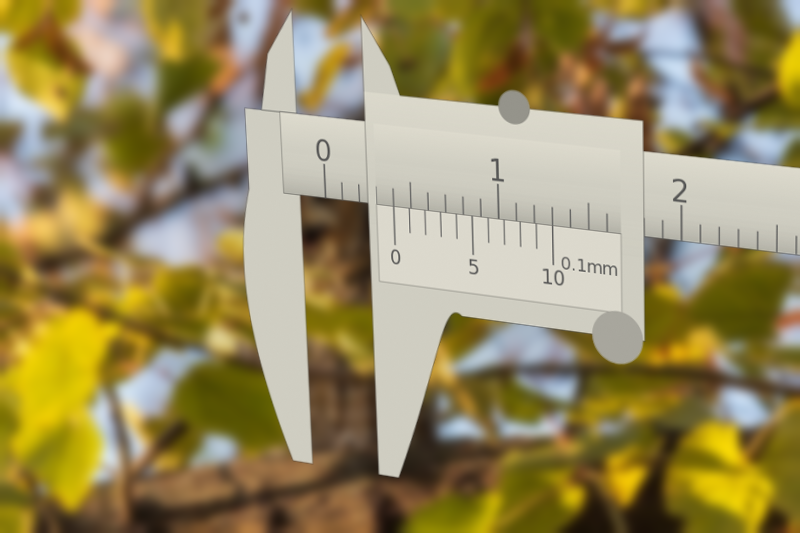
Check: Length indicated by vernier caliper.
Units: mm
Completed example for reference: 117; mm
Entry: 4.0; mm
